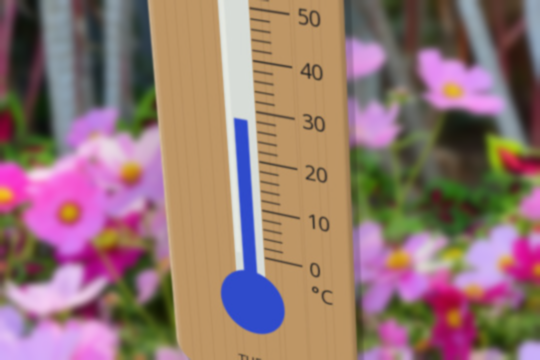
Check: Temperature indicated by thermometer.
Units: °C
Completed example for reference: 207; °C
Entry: 28; °C
